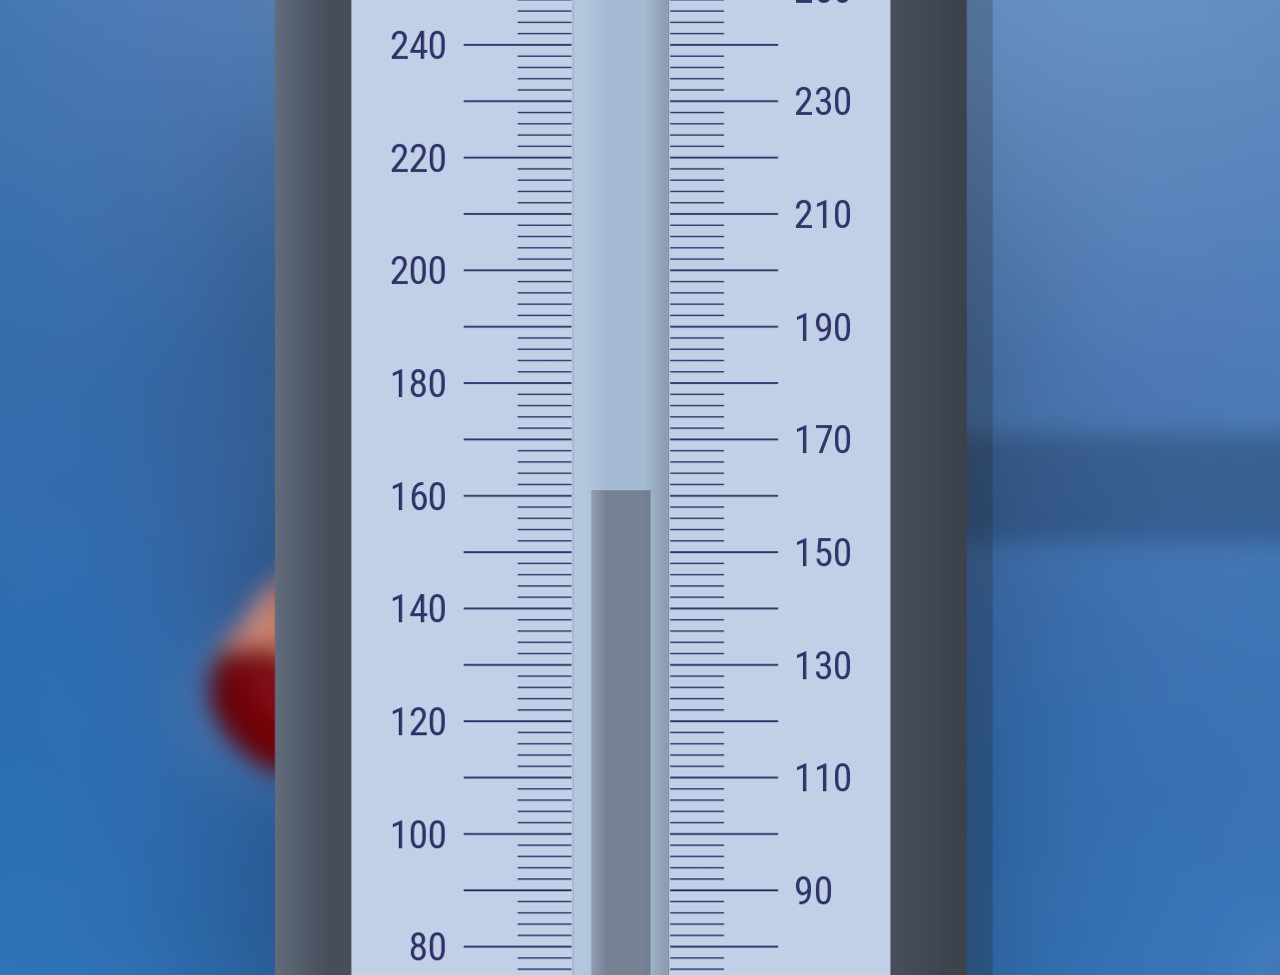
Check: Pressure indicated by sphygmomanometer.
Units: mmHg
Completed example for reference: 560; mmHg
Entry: 161; mmHg
